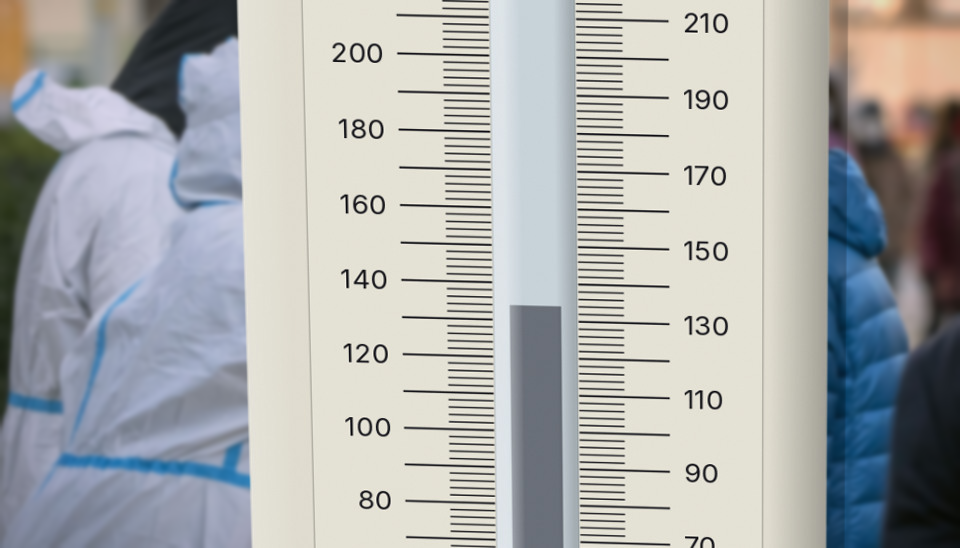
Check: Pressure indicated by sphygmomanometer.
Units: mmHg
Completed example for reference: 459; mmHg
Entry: 134; mmHg
